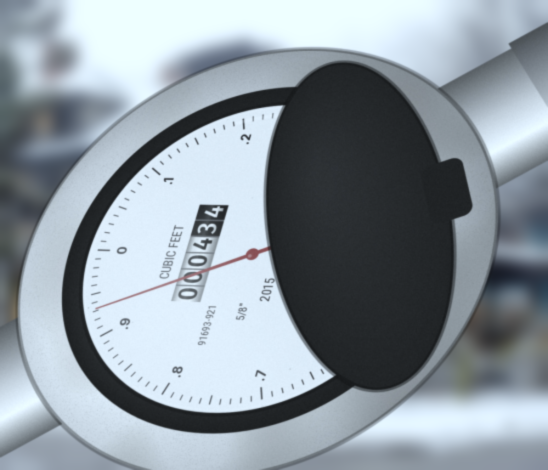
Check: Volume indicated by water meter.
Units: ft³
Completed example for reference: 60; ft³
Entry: 433.93; ft³
